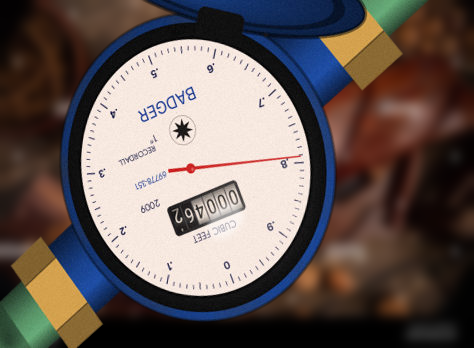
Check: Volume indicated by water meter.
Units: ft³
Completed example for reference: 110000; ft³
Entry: 461.79; ft³
